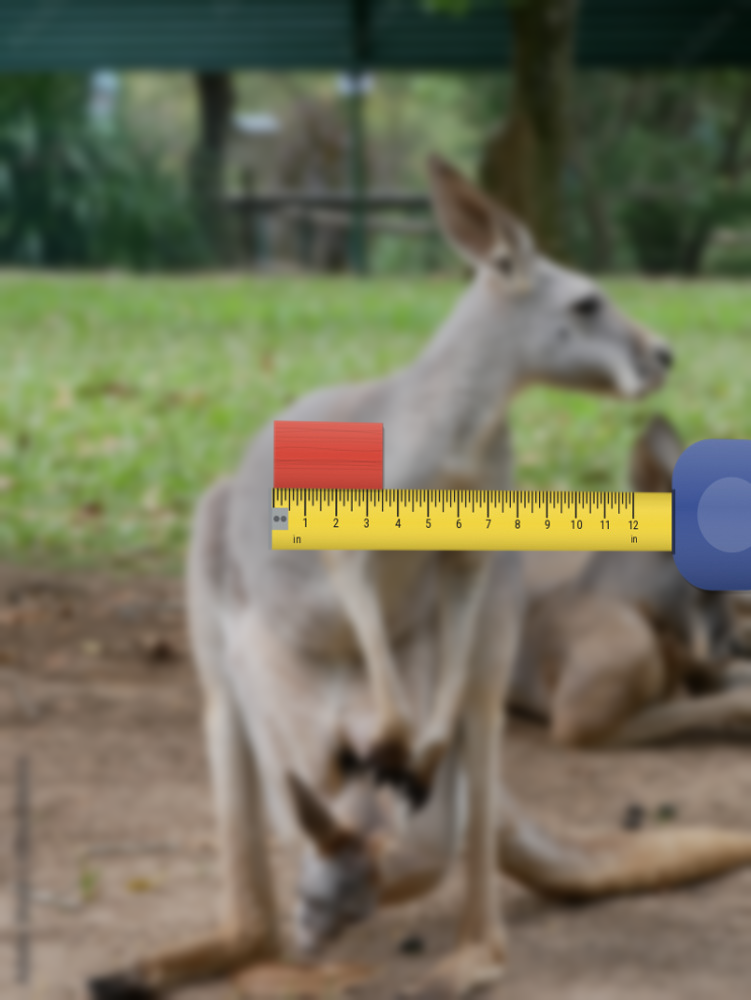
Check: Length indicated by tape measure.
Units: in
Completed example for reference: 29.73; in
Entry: 3.5; in
